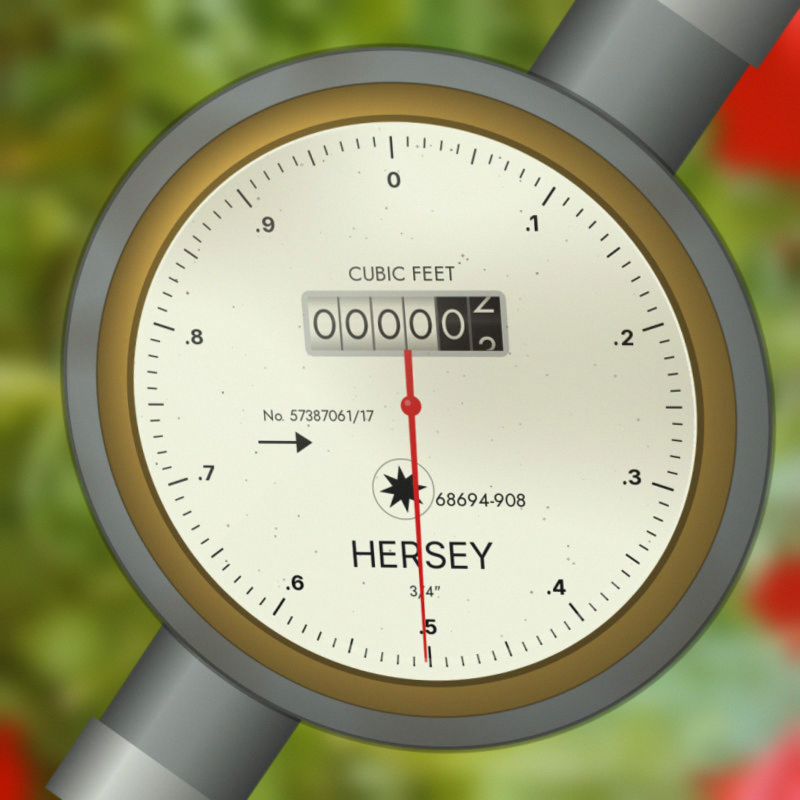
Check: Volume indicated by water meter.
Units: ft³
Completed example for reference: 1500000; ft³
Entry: 2.50; ft³
